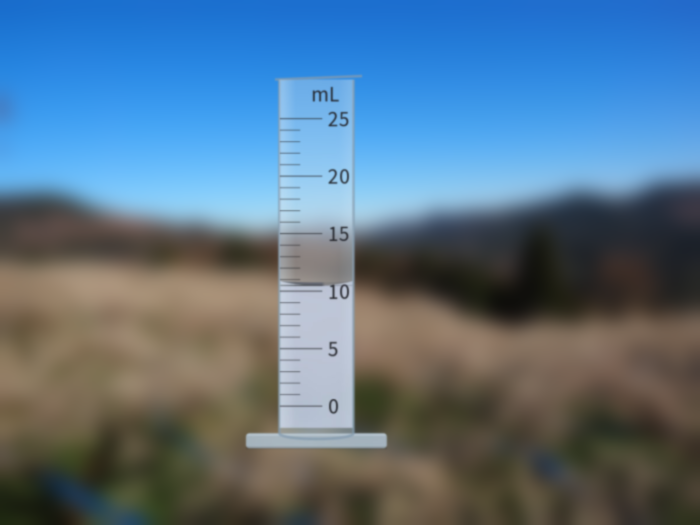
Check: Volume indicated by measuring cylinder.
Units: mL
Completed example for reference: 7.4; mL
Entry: 10.5; mL
